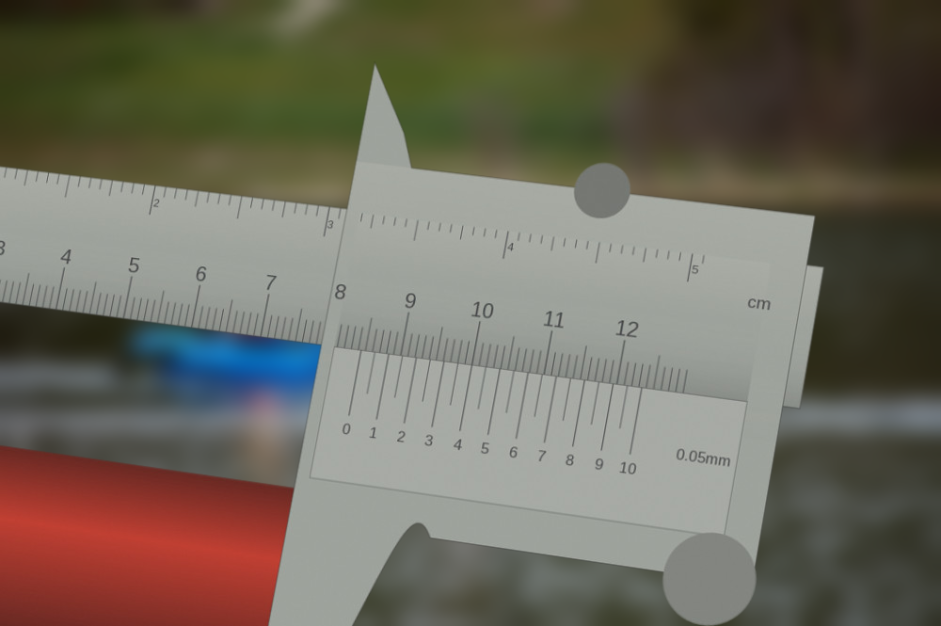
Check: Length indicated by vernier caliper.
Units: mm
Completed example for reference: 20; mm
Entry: 84.4; mm
